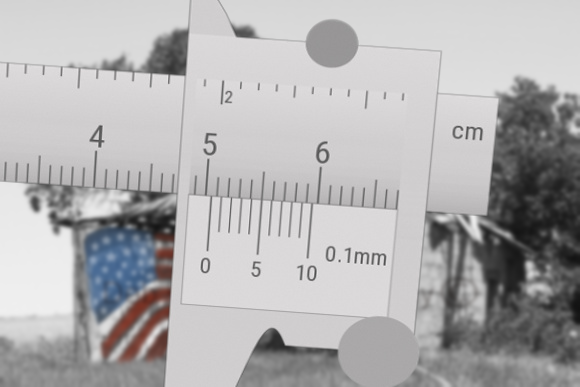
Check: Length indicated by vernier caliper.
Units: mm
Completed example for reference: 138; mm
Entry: 50.5; mm
